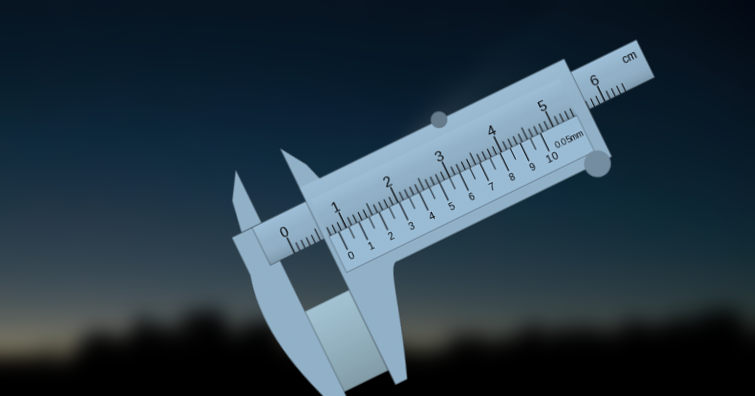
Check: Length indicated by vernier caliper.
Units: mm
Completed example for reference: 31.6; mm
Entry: 8.5; mm
